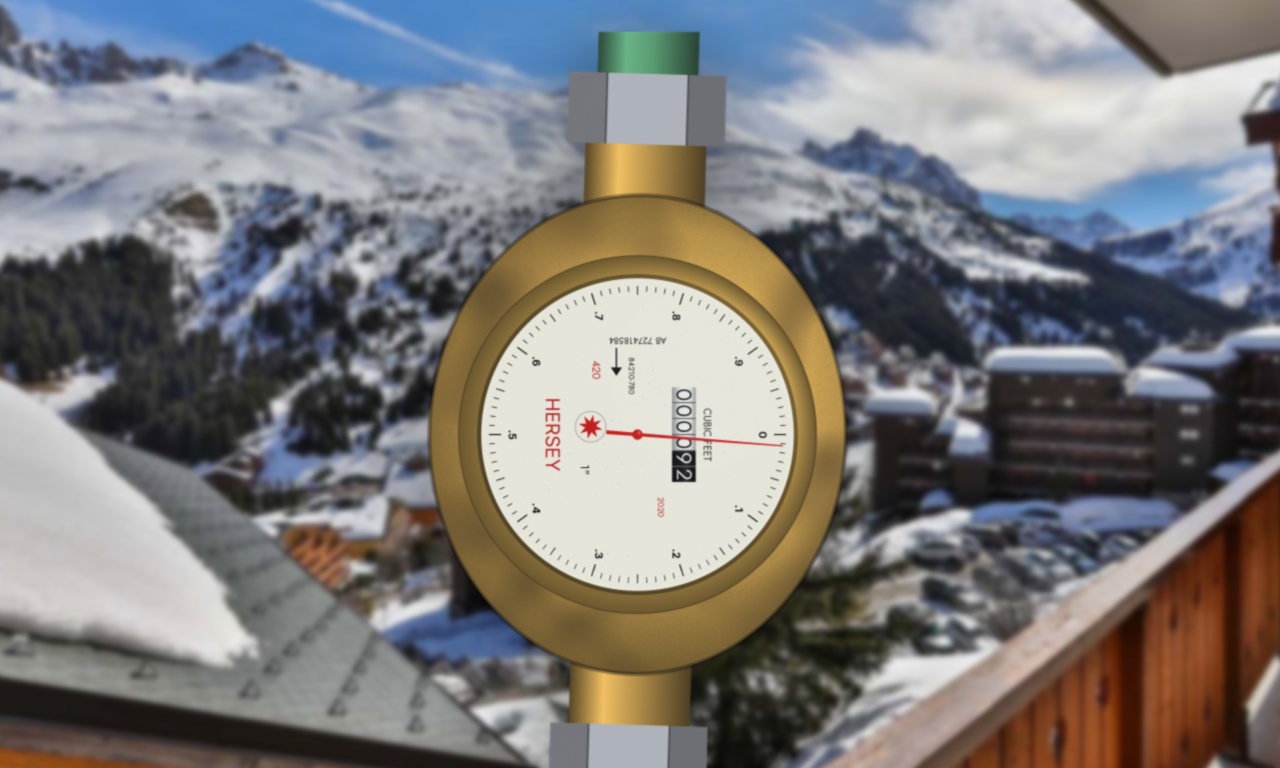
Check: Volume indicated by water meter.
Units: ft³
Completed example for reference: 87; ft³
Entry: 92.01; ft³
